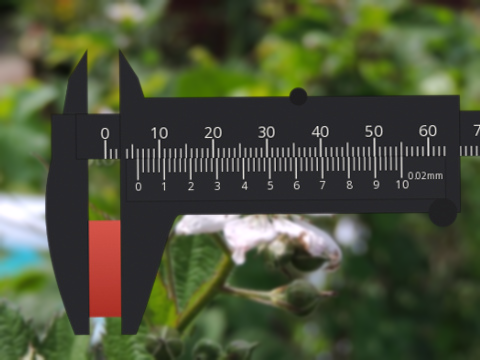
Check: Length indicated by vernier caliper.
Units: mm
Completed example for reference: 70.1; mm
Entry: 6.0; mm
